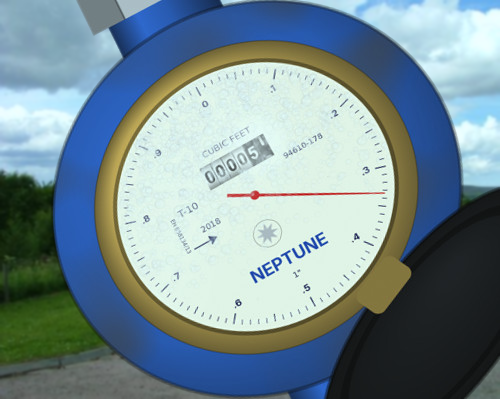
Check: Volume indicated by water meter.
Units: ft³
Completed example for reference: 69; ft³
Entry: 51.33; ft³
